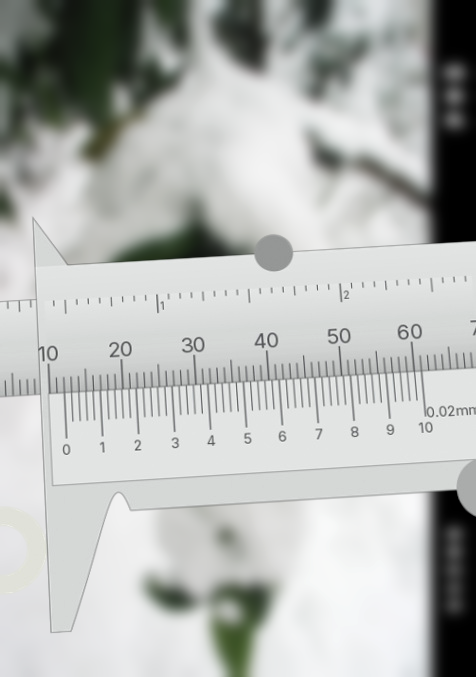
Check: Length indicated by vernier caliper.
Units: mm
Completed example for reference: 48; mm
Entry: 12.0; mm
